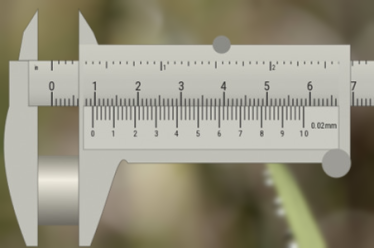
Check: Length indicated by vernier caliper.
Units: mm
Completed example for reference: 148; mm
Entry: 9.5; mm
